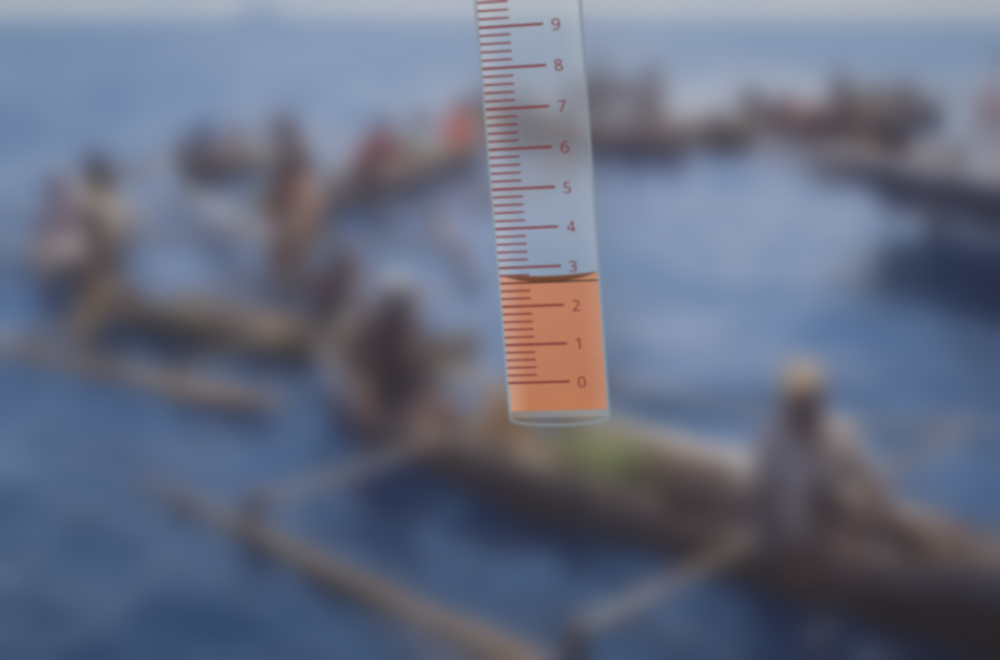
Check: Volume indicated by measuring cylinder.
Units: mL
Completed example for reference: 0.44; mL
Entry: 2.6; mL
